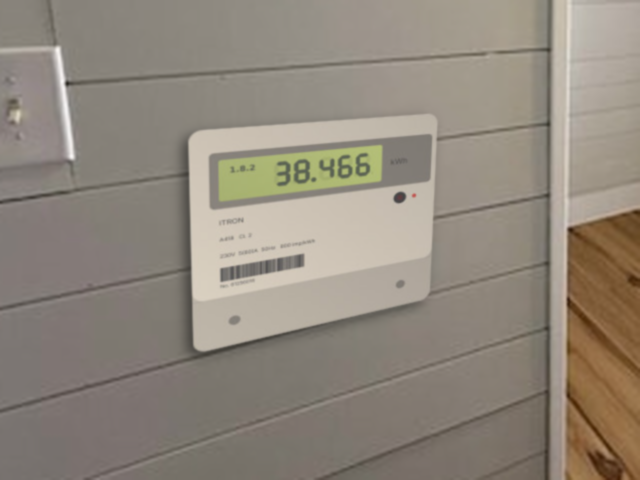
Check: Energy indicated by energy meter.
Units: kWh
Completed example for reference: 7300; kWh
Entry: 38.466; kWh
